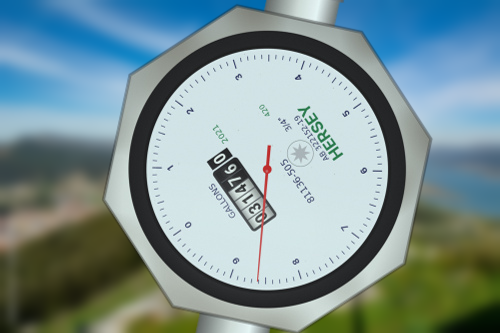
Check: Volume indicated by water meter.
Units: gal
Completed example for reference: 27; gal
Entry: 314758.6; gal
